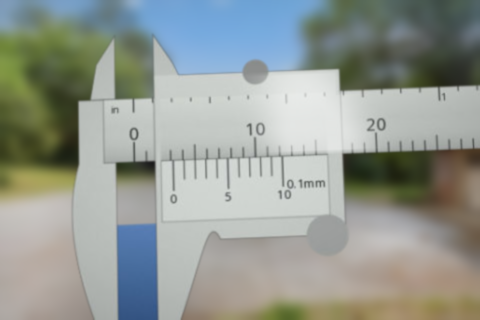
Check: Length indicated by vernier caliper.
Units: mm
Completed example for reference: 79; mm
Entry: 3.2; mm
